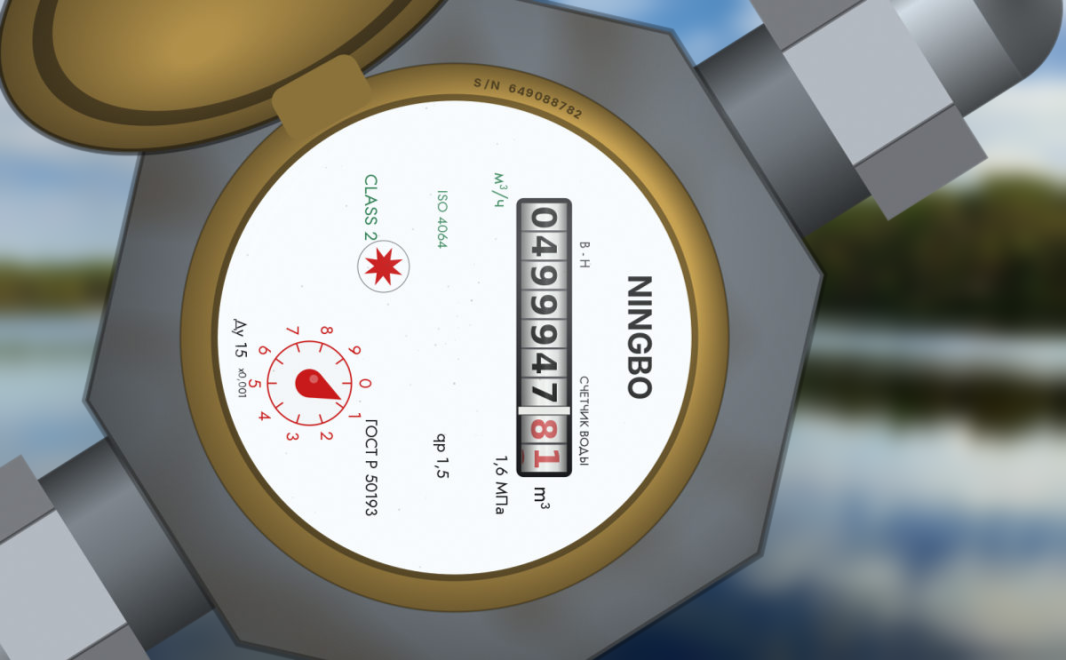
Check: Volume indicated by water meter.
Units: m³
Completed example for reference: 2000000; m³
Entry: 499947.810; m³
